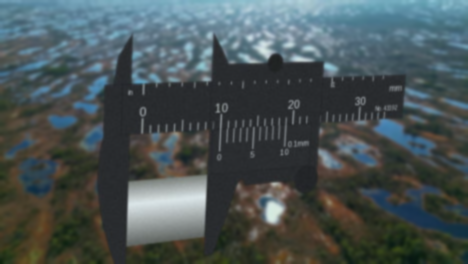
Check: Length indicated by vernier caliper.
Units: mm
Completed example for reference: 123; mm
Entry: 10.0; mm
